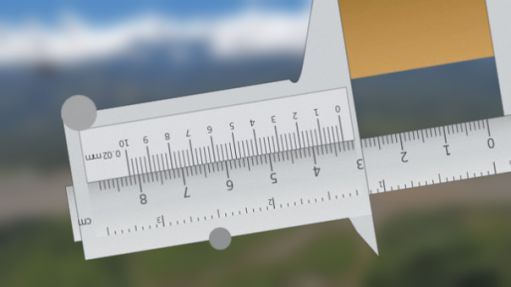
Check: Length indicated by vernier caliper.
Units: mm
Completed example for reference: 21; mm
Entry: 33.0; mm
